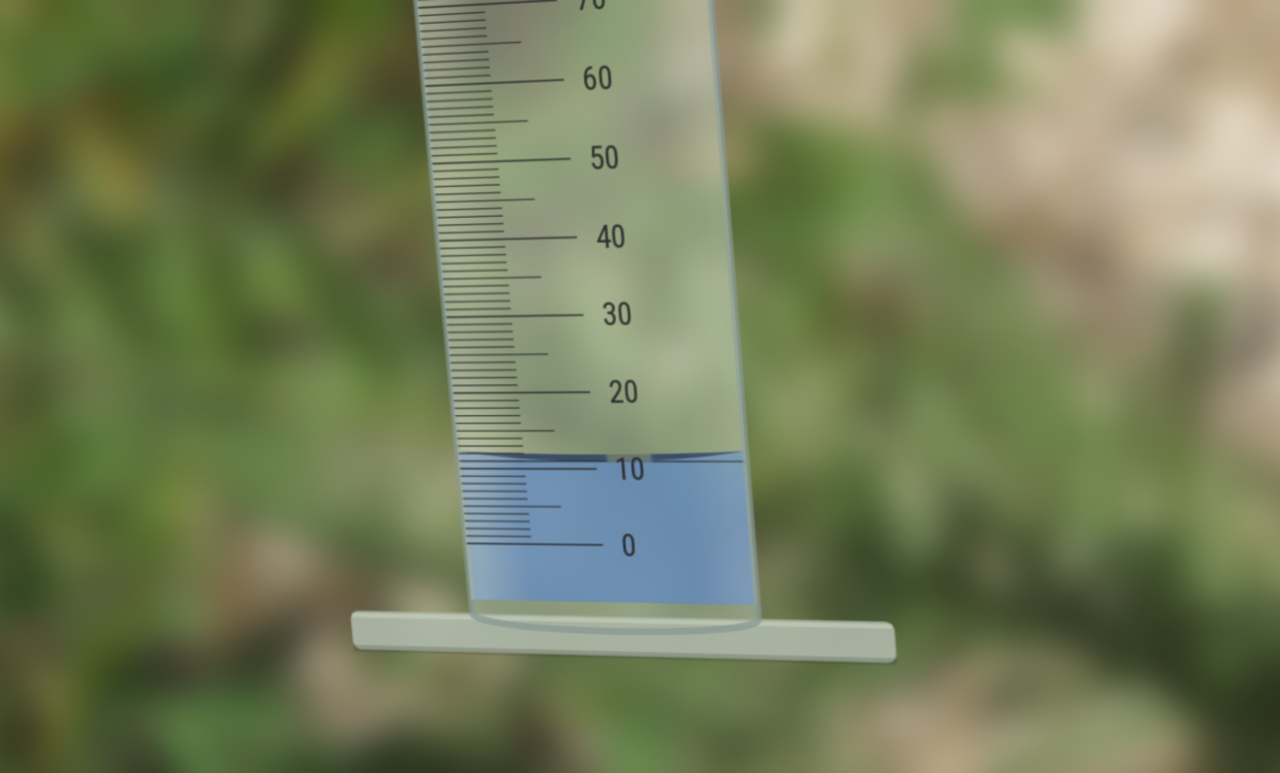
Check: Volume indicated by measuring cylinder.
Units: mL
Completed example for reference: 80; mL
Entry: 11; mL
